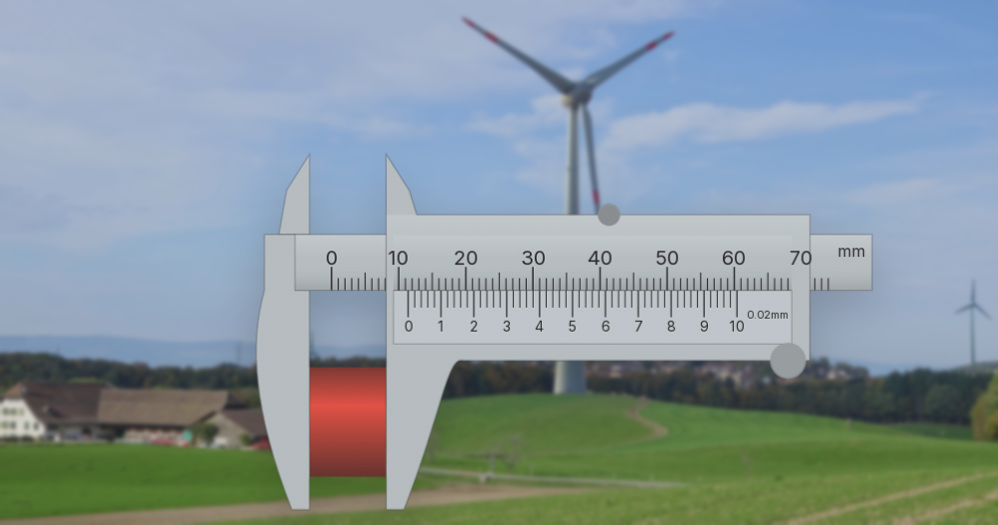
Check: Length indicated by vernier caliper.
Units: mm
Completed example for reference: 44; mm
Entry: 11.4; mm
